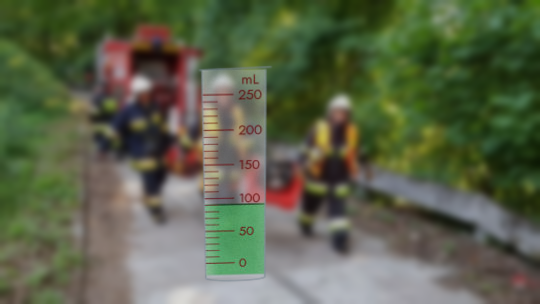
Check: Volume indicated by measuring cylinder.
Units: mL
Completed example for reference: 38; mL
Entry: 90; mL
